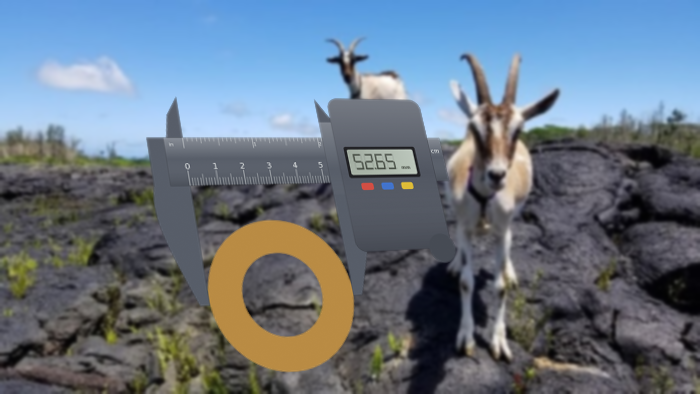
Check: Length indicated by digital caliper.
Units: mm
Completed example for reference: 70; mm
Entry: 52.65; mm
